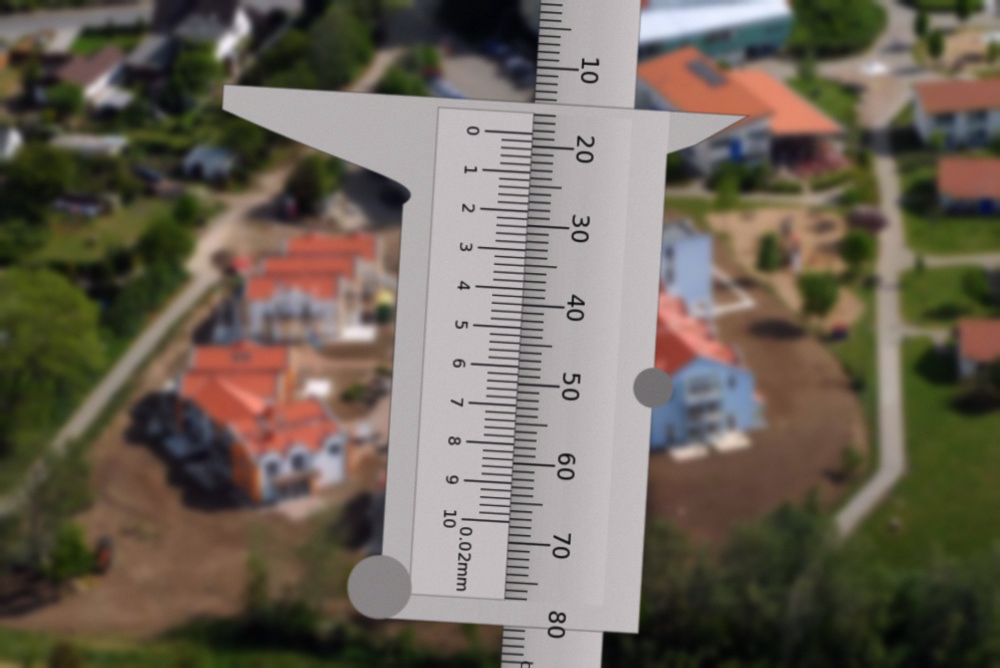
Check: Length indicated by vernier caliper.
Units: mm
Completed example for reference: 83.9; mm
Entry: 18.4; mm
